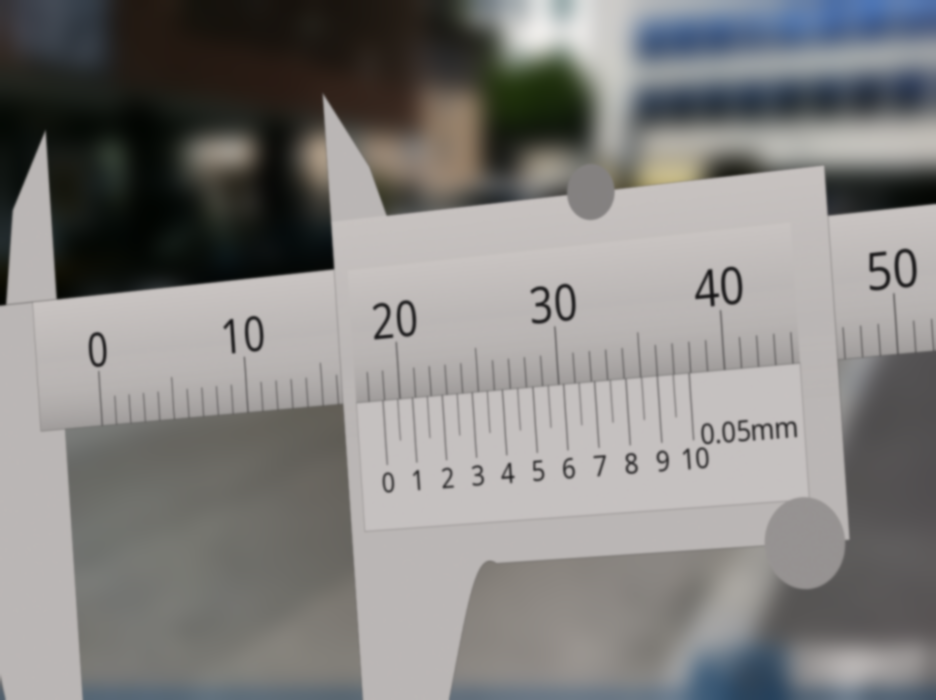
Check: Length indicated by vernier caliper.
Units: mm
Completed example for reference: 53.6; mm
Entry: 18.9; mm
